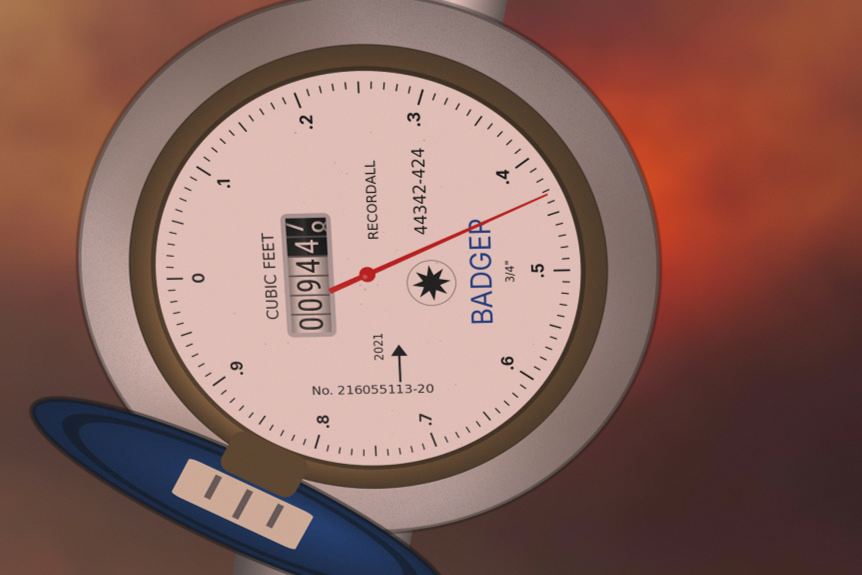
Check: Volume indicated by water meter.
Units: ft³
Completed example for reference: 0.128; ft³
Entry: 9447.43; ft³
